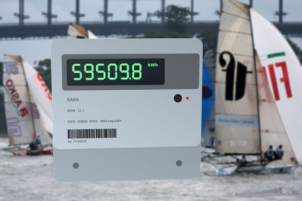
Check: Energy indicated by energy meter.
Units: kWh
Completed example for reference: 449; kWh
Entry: 59509.8; kWh
